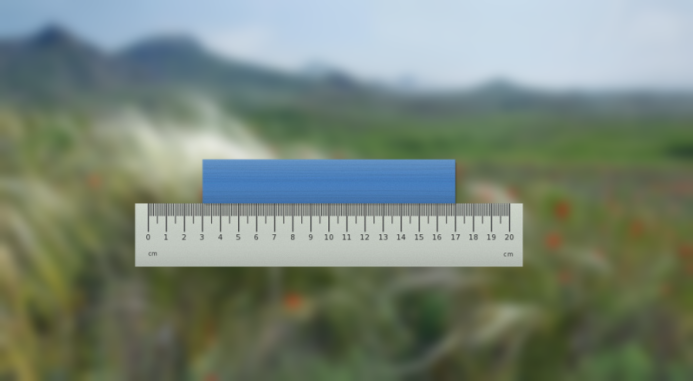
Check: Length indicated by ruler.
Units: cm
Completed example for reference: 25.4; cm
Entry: 14; cm
